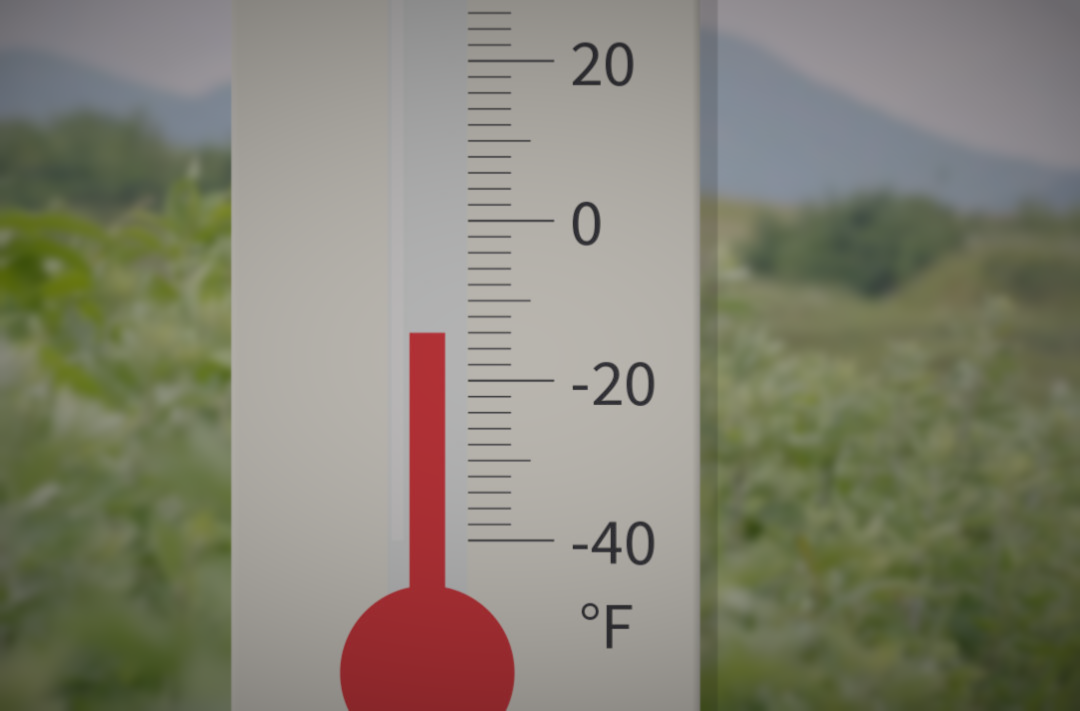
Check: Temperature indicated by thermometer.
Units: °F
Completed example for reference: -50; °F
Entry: -14; °F
